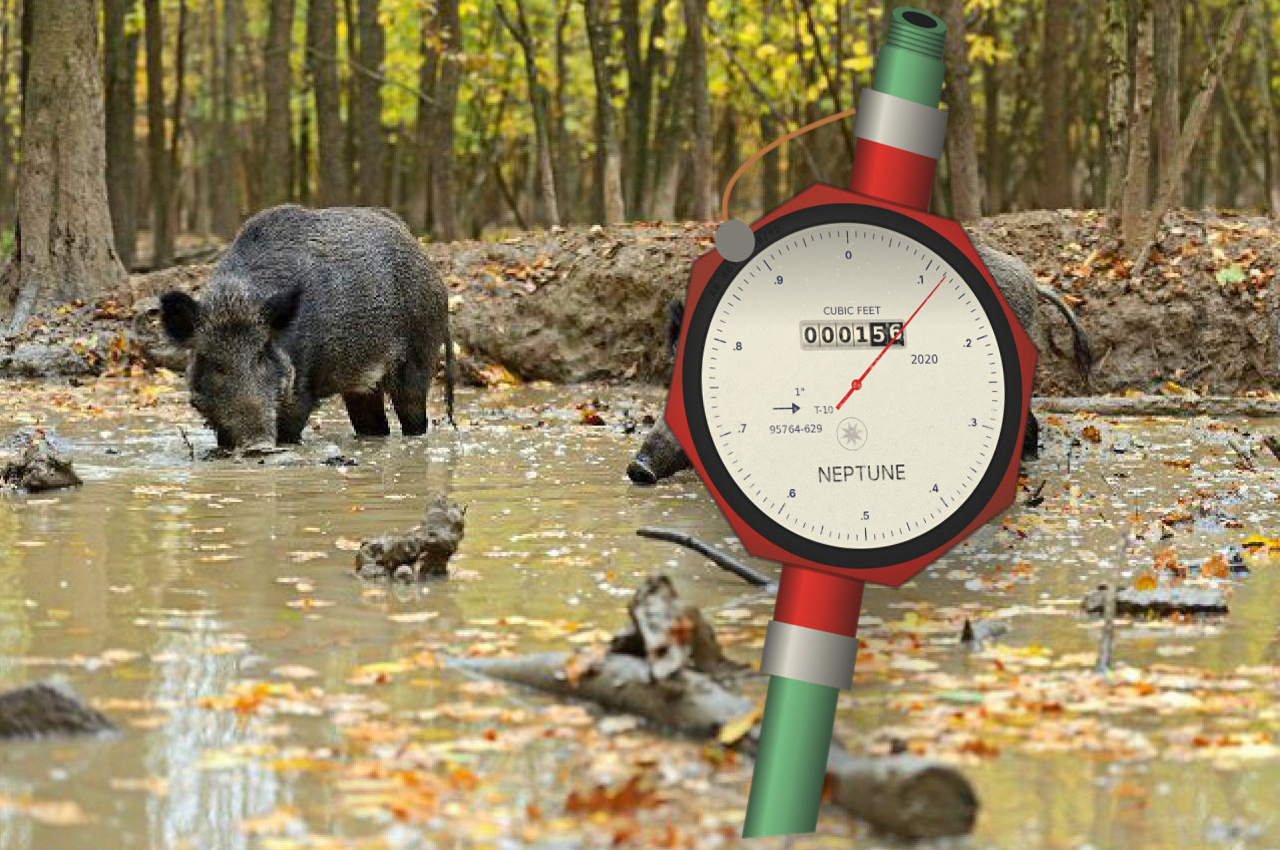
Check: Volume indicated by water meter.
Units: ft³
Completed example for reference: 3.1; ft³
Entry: 156.12; ft³
